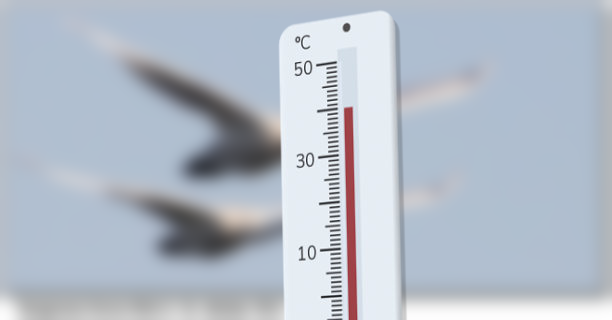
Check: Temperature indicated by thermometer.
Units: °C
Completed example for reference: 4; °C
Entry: 40; °C
